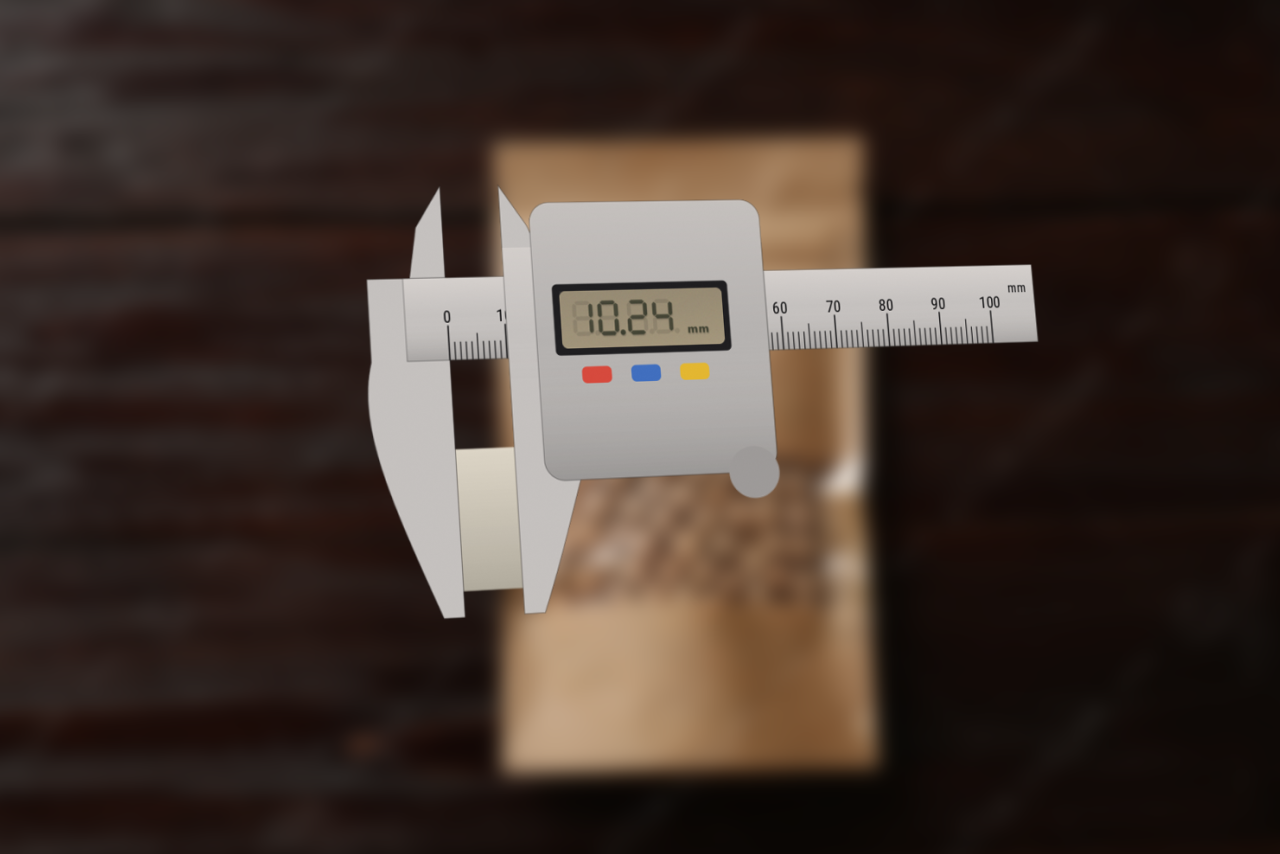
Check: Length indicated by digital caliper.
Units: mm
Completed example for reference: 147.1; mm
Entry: 10.24; mm
